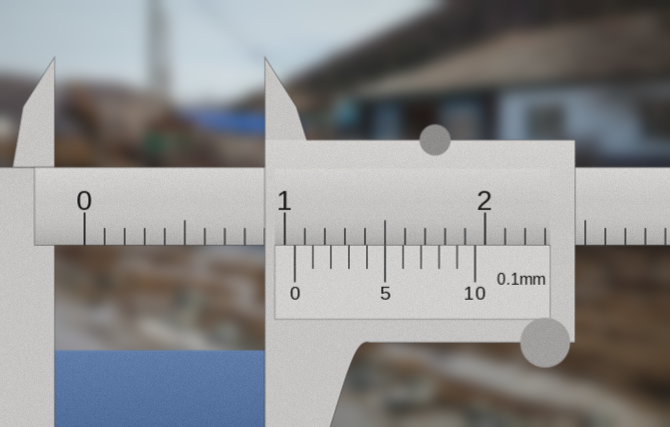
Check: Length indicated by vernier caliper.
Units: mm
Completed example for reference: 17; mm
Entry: 10.5; mm
